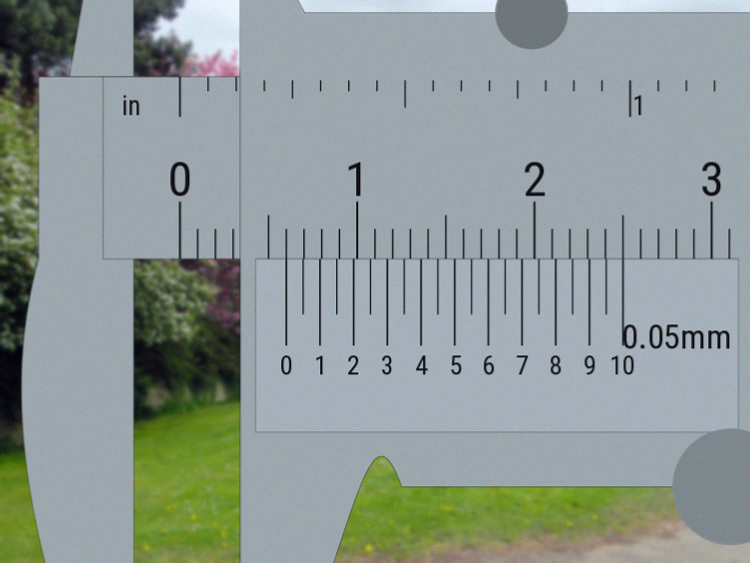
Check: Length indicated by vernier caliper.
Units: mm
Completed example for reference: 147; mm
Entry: 6.0; mm
